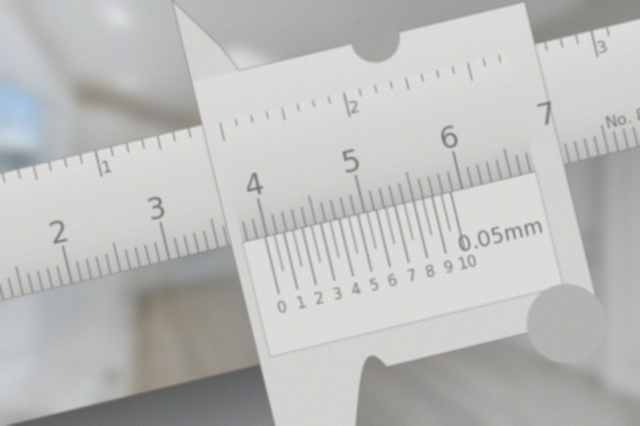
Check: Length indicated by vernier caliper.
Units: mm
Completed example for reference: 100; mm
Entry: 39.8; mm
